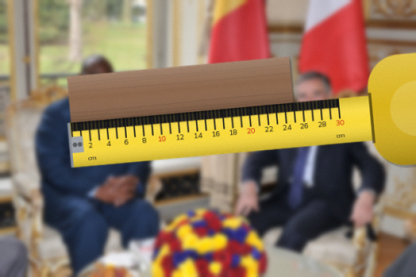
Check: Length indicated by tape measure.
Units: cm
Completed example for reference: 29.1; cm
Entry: 25; cm
